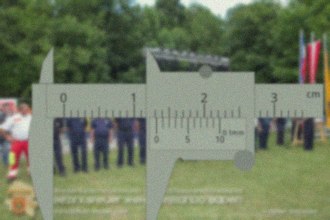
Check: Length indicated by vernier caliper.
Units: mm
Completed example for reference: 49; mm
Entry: 13.2; mm
